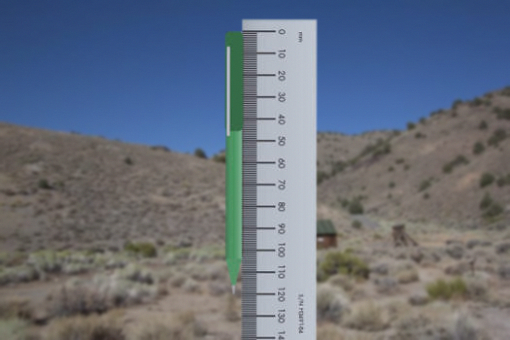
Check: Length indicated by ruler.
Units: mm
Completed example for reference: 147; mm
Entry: 120; mm
